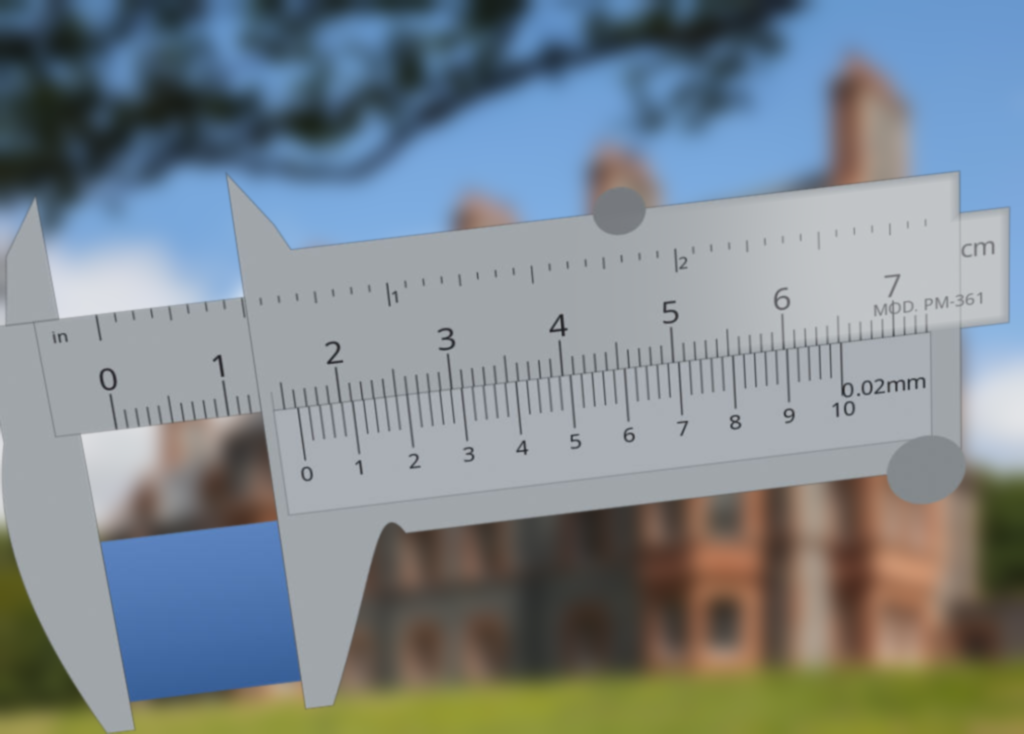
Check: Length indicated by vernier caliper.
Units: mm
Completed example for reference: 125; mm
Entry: 16.2; mm
